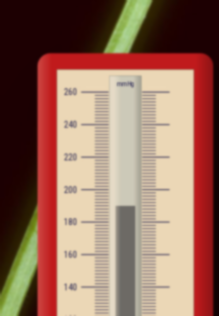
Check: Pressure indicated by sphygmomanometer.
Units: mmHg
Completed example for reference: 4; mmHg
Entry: 190; mmHg
